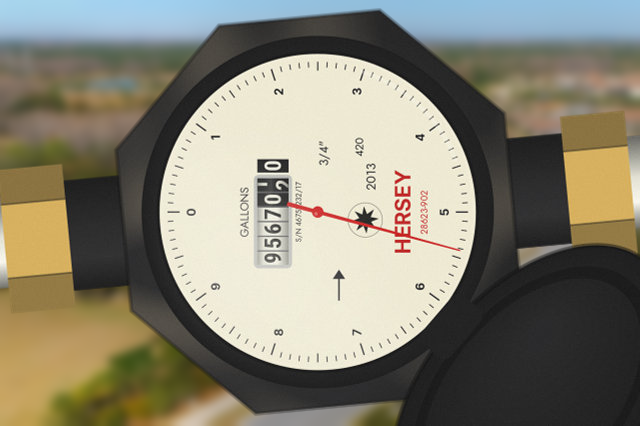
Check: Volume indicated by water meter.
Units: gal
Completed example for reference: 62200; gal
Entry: 9567015.4; gal
